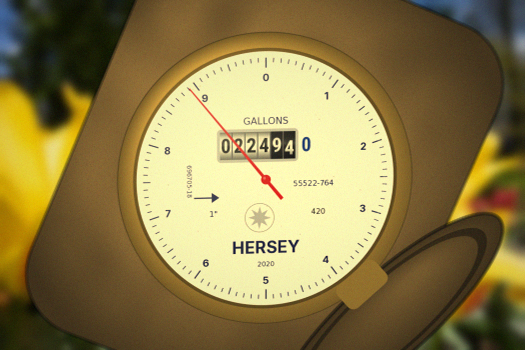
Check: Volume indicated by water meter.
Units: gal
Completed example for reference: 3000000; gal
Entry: 224938.9; gal
